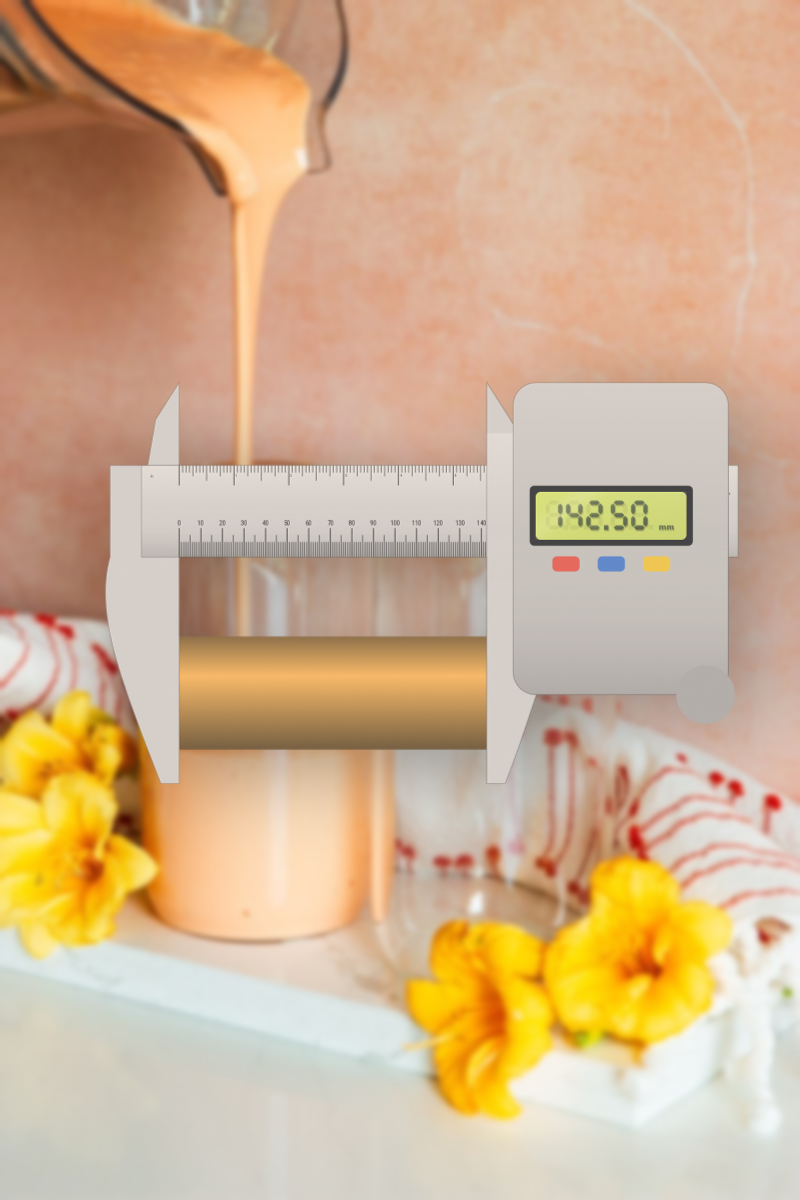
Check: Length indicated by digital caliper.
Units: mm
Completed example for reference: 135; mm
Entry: 142.50; mm
